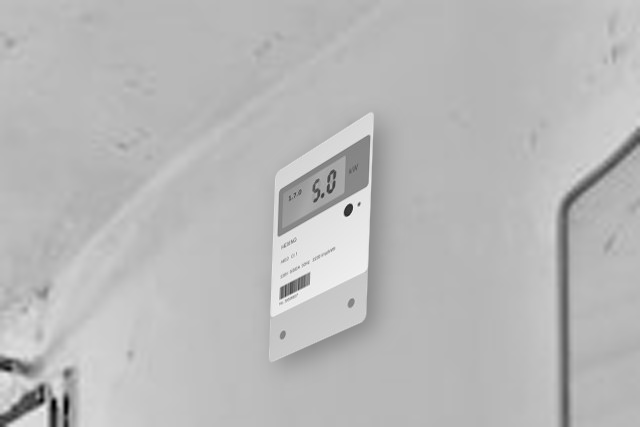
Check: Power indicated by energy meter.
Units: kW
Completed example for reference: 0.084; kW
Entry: 5.0; kW
